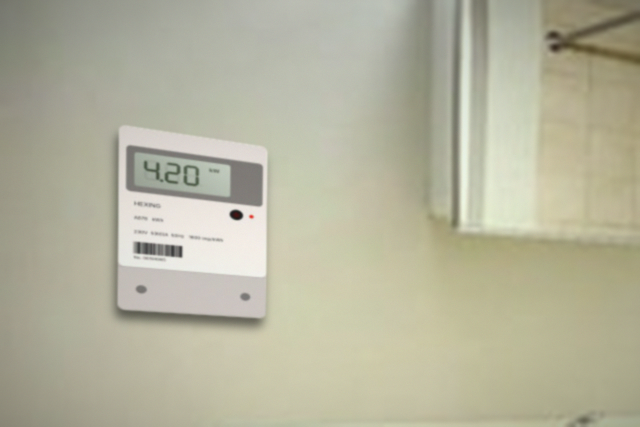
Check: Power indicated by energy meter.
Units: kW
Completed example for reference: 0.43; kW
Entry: 4.20; kW
